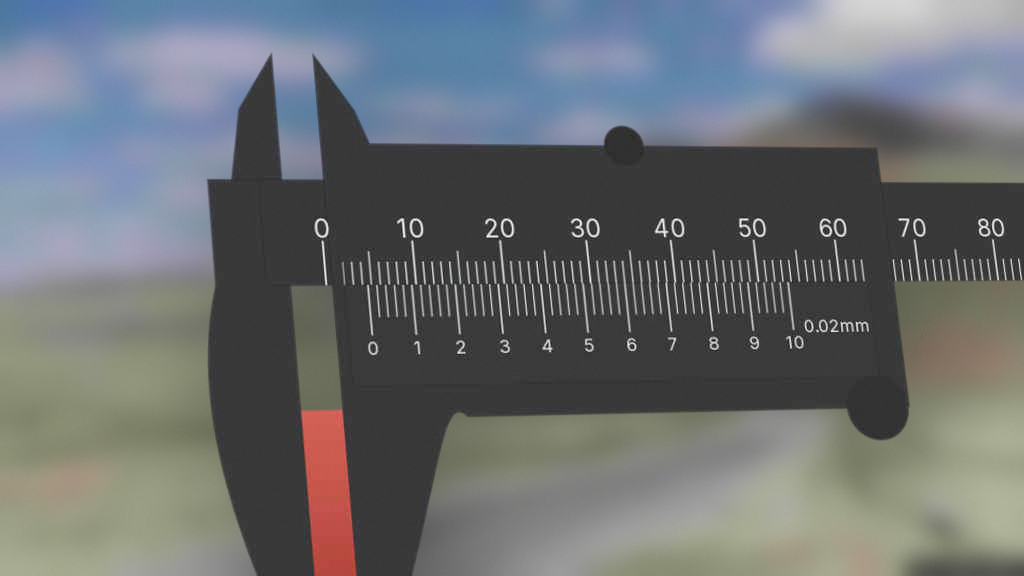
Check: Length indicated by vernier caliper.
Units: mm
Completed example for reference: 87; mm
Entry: 4.6; mm
